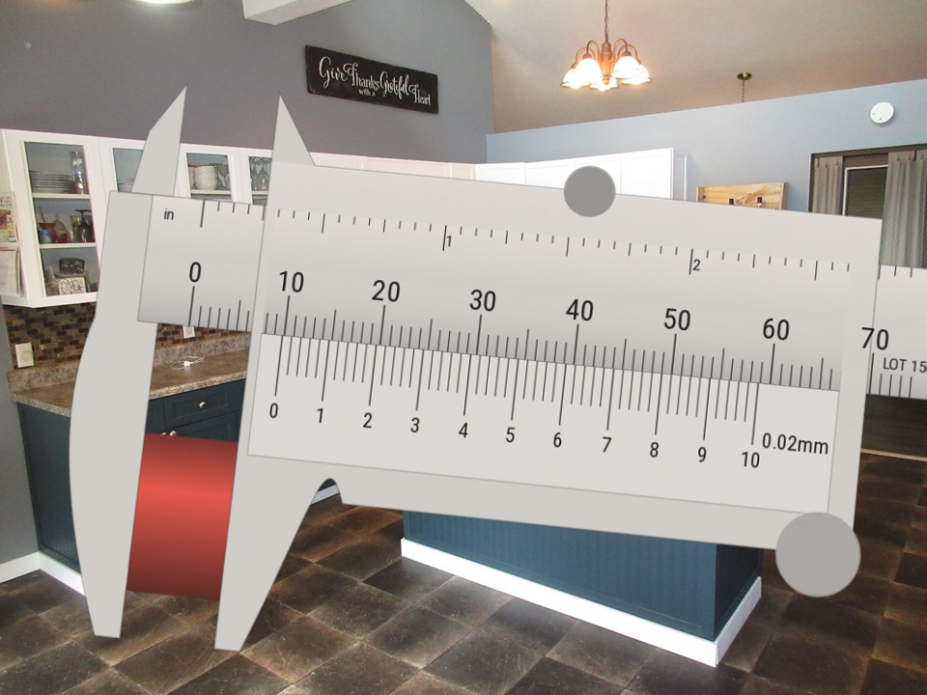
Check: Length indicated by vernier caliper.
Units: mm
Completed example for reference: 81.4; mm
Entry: 9.8; mm
